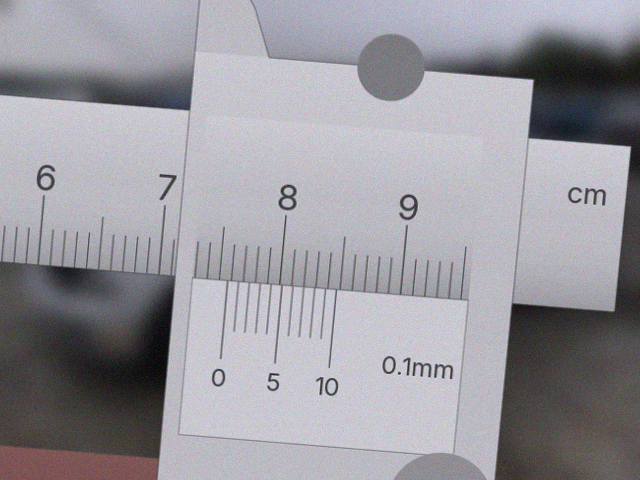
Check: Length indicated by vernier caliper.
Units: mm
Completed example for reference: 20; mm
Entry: 75.7; mm
